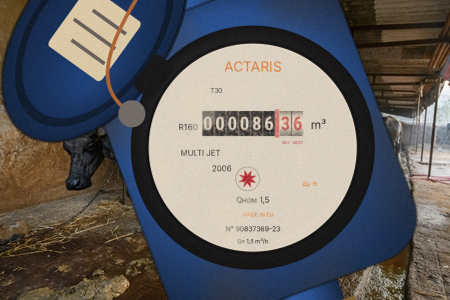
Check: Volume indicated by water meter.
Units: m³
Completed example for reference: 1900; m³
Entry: 86.36; m³
